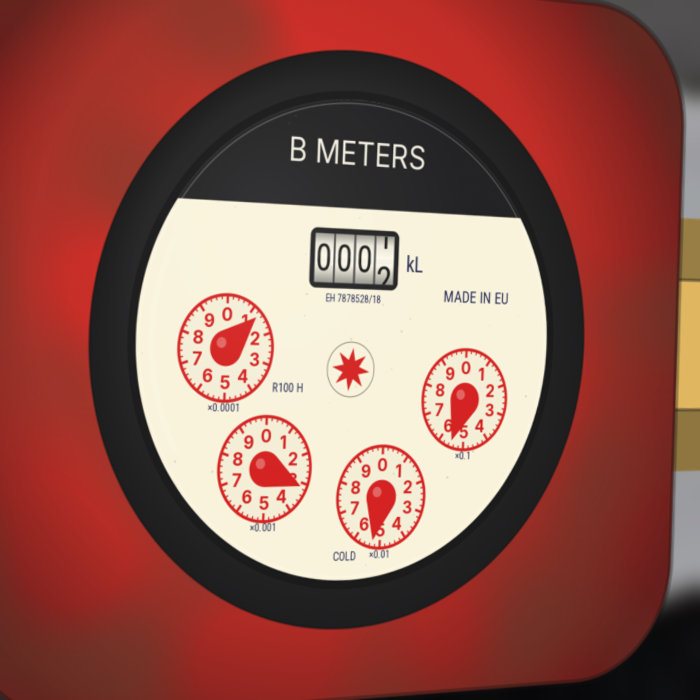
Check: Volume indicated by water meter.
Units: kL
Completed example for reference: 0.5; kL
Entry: 1.5531; kL
